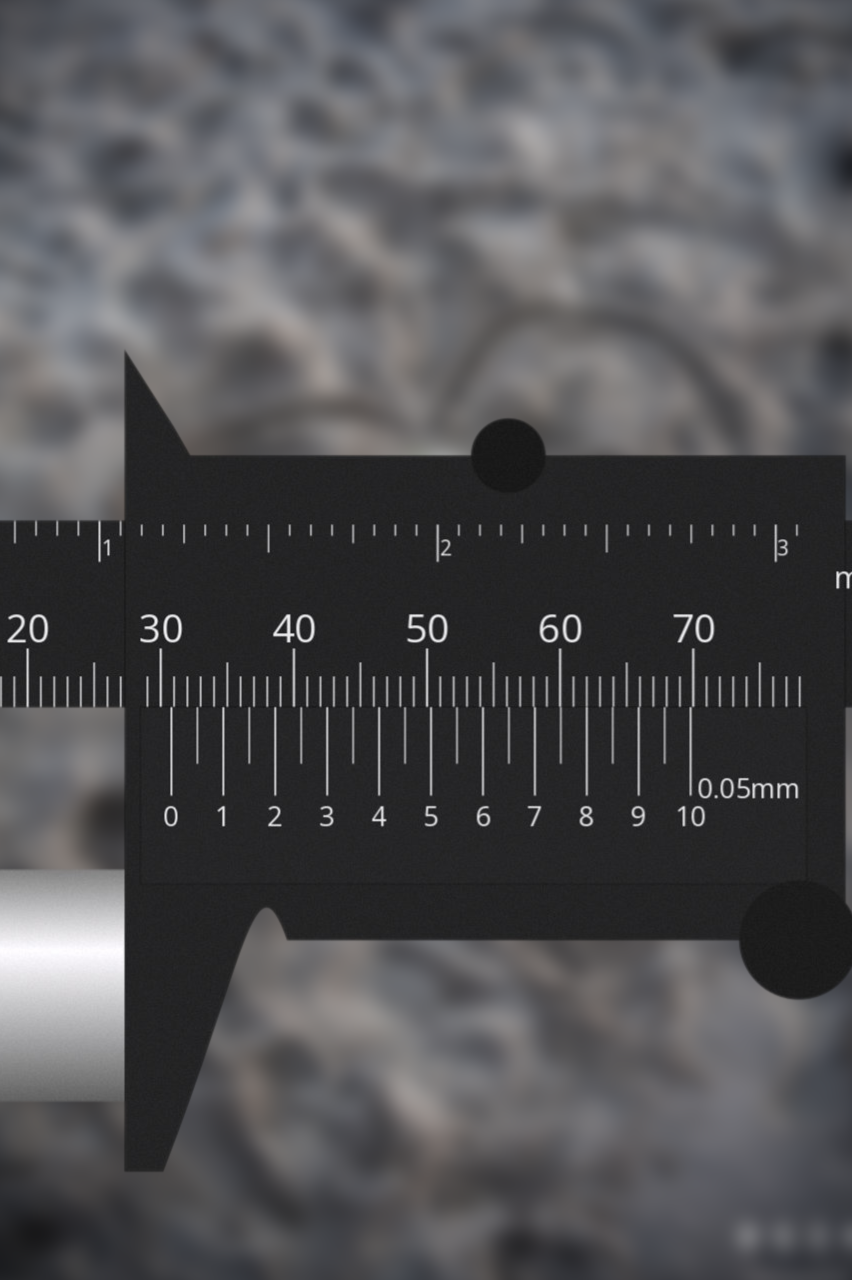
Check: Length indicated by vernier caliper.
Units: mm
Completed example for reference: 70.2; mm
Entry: 30.8; mm
